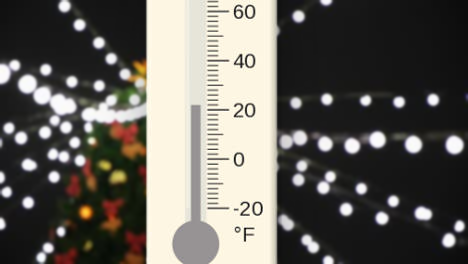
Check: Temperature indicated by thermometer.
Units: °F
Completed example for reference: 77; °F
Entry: 22; °F
